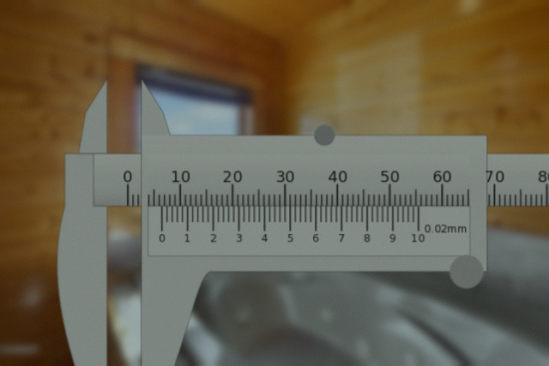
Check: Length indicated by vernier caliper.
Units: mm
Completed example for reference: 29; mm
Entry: 6.5; mm
